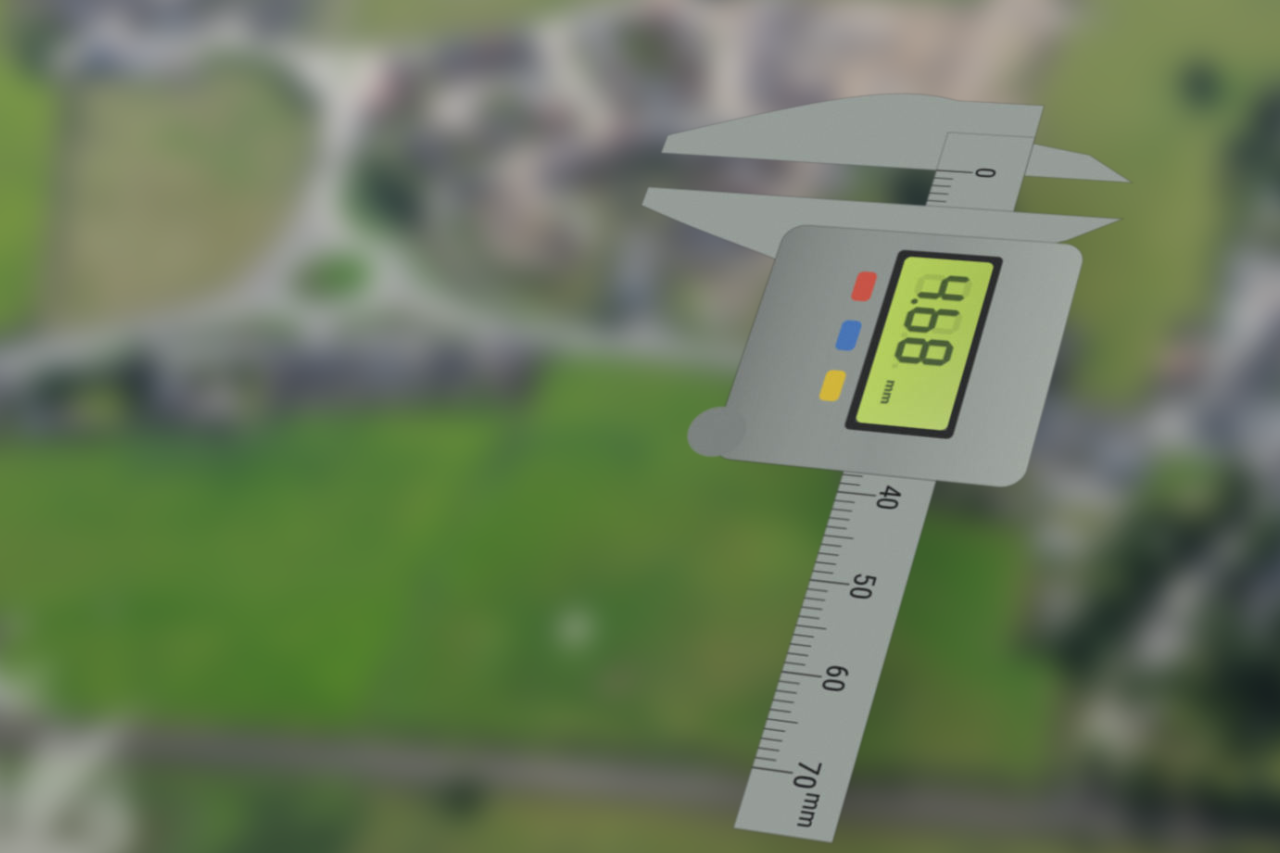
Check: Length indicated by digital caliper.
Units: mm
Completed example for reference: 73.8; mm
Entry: 4.68; mm
